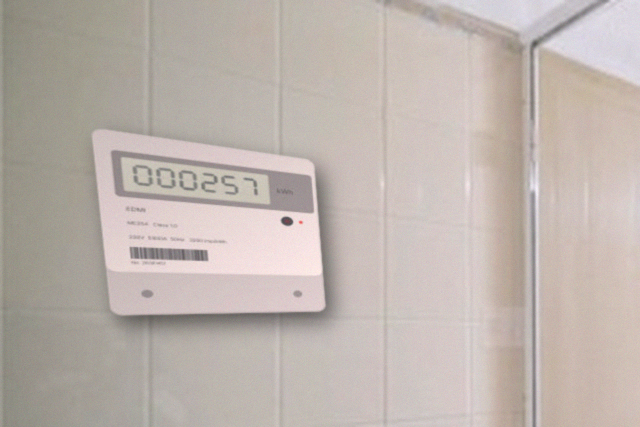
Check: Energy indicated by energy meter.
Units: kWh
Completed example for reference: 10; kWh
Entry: 257; kWh
